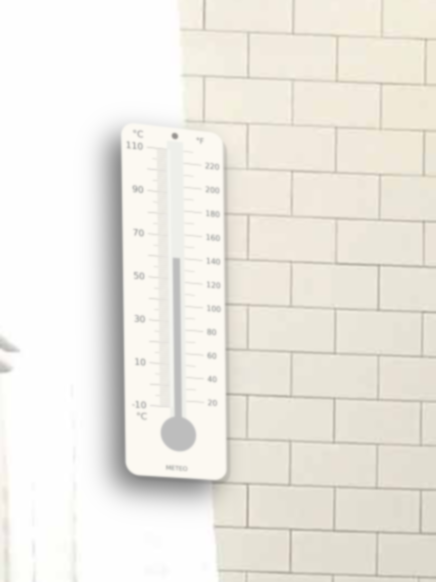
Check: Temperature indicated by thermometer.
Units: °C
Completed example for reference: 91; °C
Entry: 60; °C
